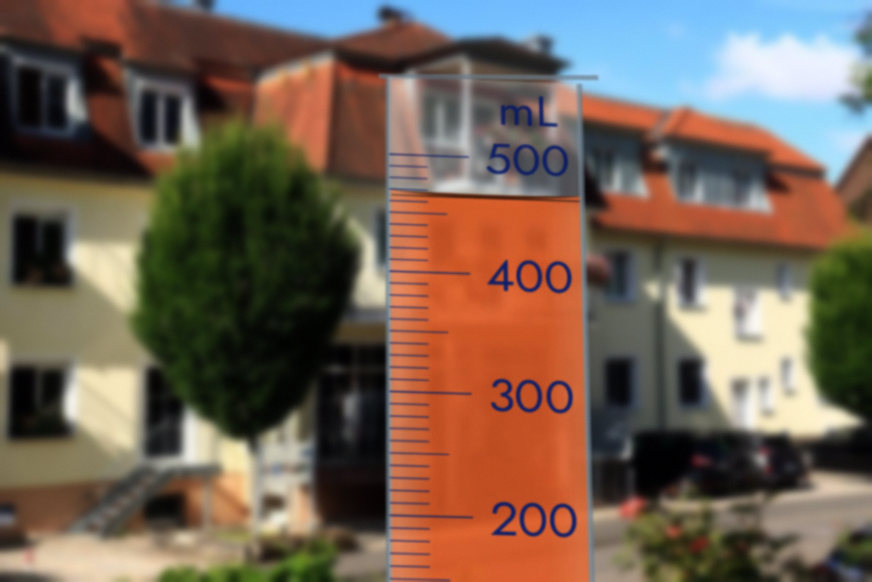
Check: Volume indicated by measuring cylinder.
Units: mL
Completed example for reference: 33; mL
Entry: 465; mL
